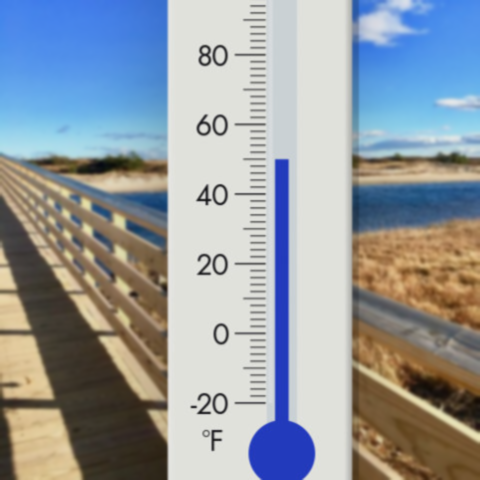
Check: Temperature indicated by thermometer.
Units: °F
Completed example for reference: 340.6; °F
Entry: 50; °F
